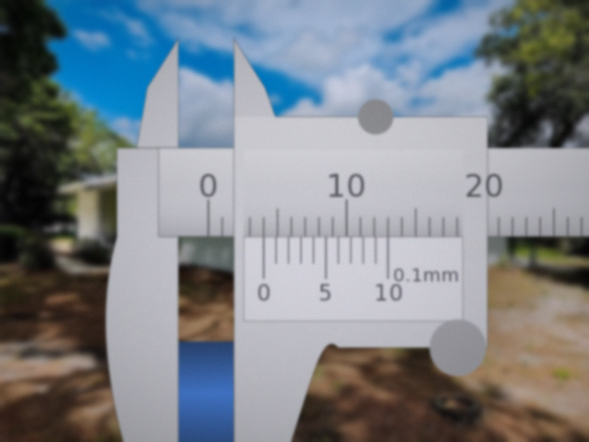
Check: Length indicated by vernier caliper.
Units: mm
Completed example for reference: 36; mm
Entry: 4.0; mm
